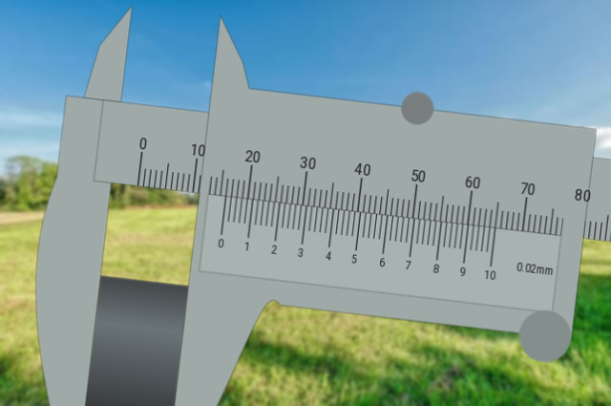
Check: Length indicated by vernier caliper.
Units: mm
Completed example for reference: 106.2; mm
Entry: 16.0; mm
